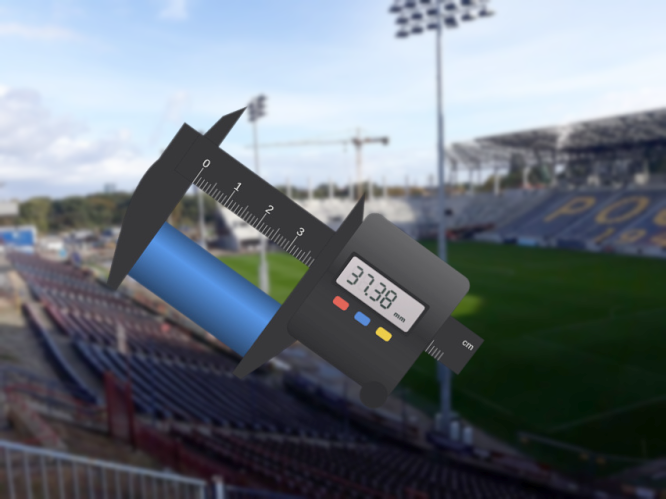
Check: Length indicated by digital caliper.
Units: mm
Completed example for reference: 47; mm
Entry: 37.38; mm
